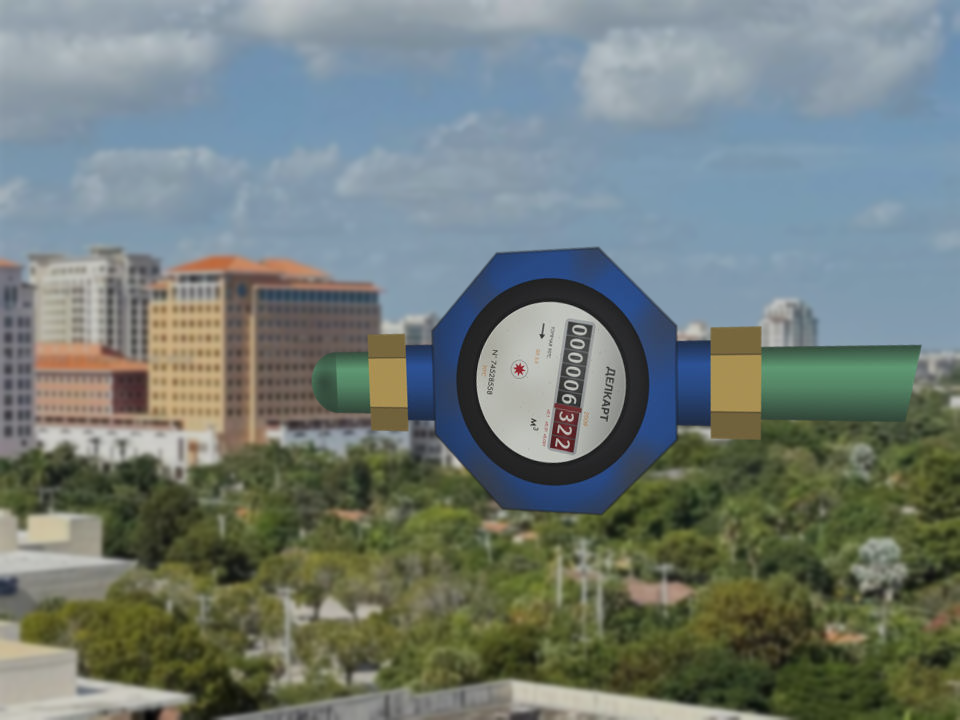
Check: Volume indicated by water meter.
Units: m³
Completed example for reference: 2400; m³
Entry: 6.322; m³
